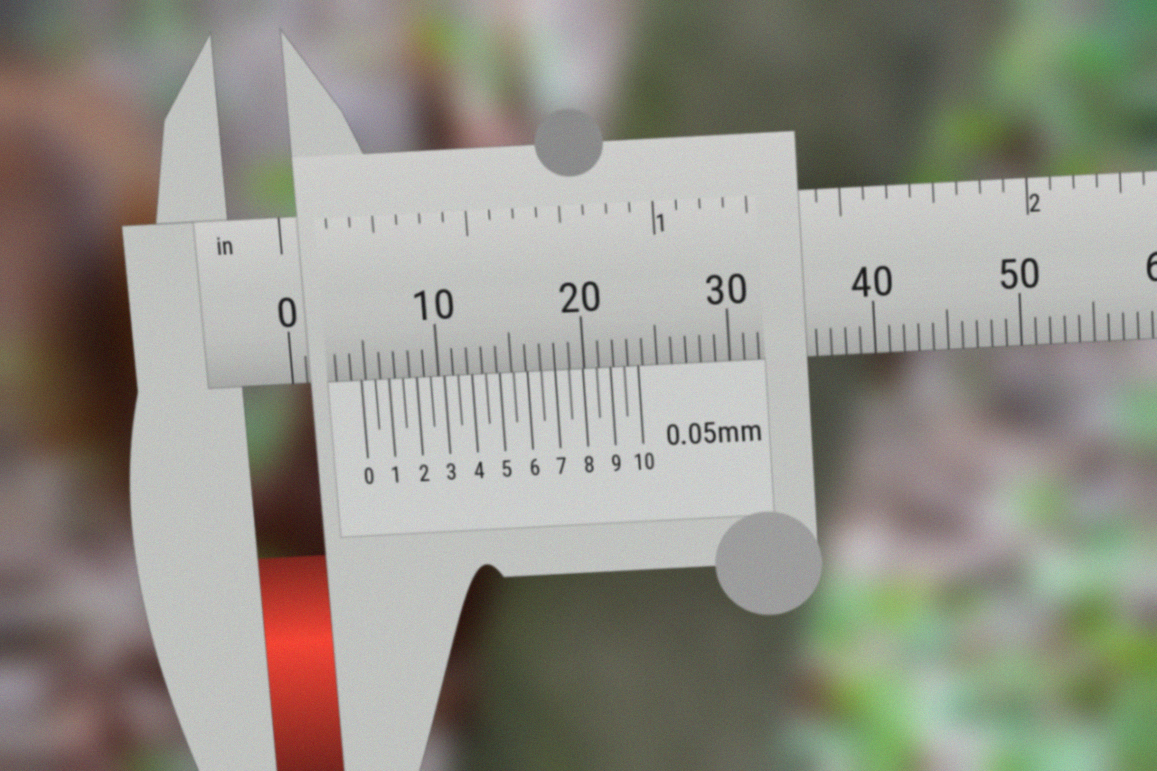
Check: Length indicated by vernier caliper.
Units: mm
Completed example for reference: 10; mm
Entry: 4.7; mm
